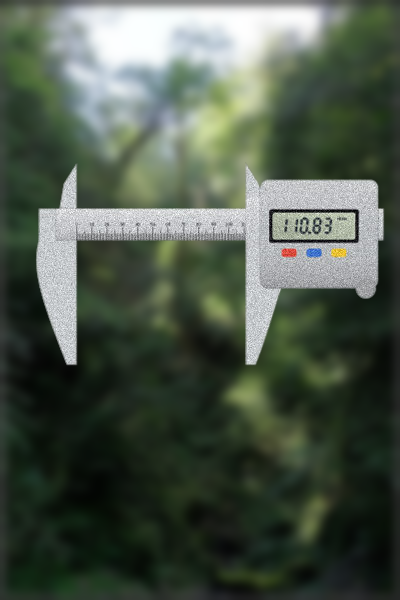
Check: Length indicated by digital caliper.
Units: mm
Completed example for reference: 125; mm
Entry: 110.83; mm
